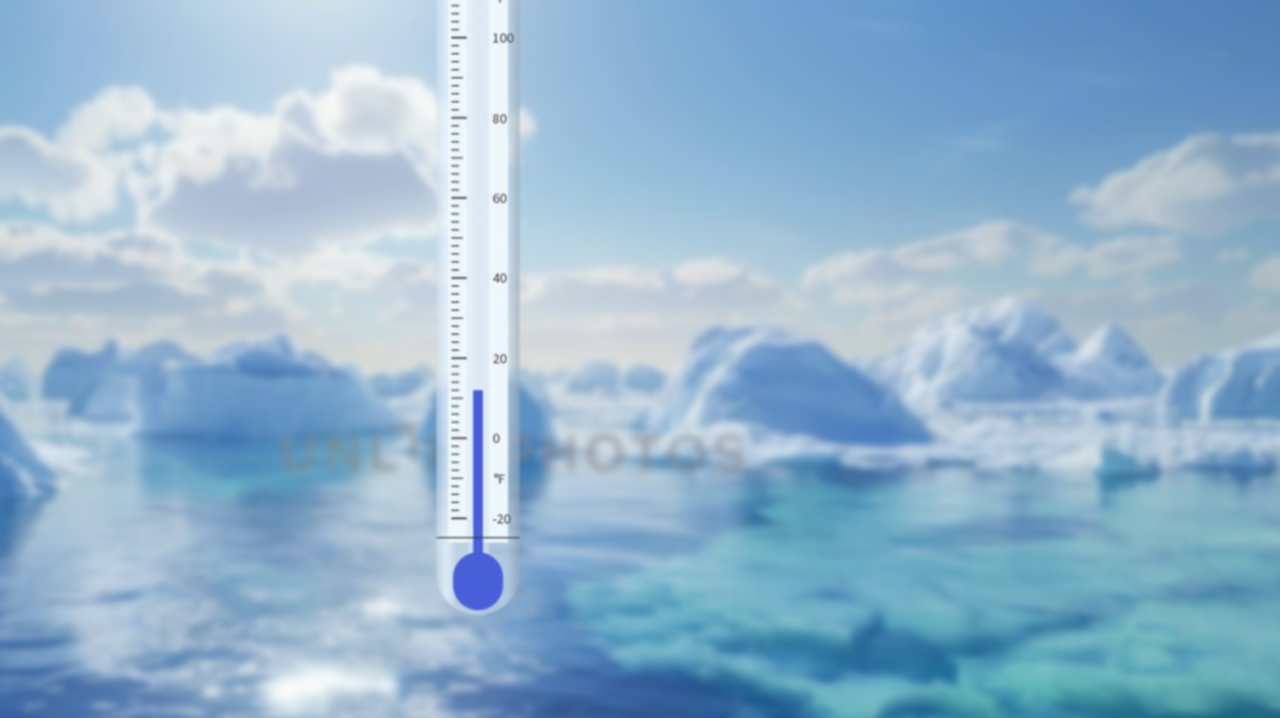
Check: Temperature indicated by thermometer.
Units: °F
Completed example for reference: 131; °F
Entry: 12; °F
